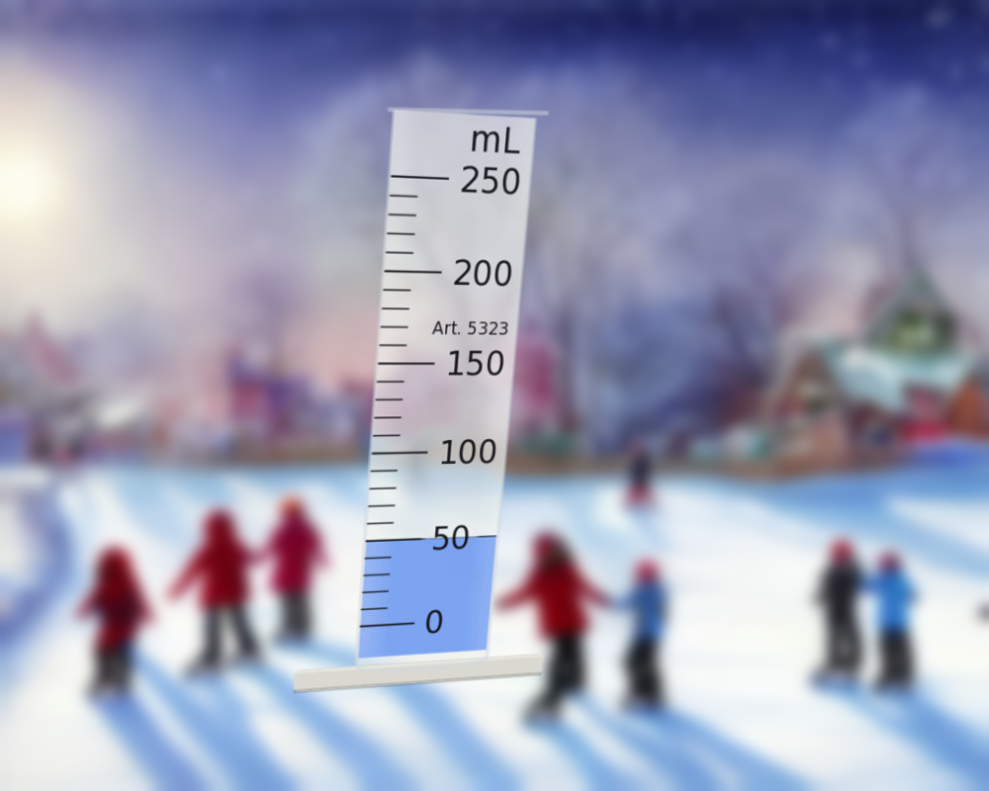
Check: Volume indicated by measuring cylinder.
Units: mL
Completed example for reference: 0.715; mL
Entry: 50; mL
